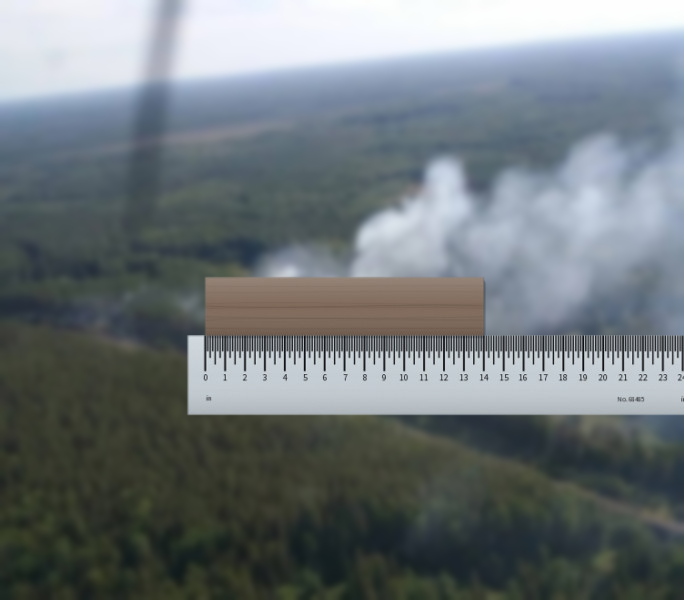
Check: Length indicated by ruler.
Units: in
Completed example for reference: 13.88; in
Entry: 14; in
